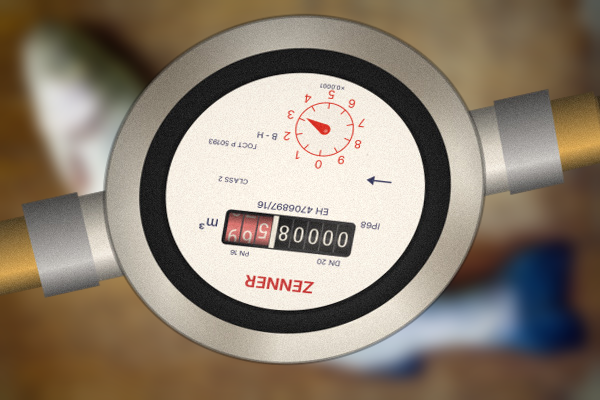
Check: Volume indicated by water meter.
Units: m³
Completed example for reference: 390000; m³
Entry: 8.5693; m³
